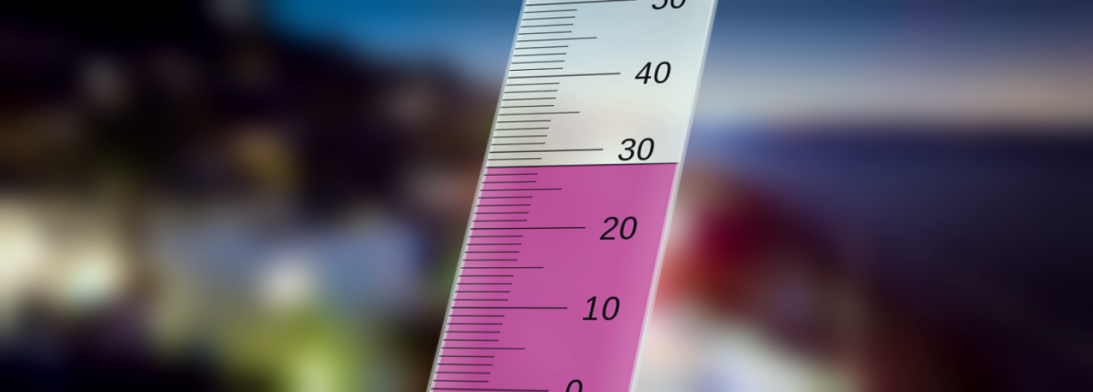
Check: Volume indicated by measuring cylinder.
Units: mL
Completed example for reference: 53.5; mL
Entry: 28; mL
